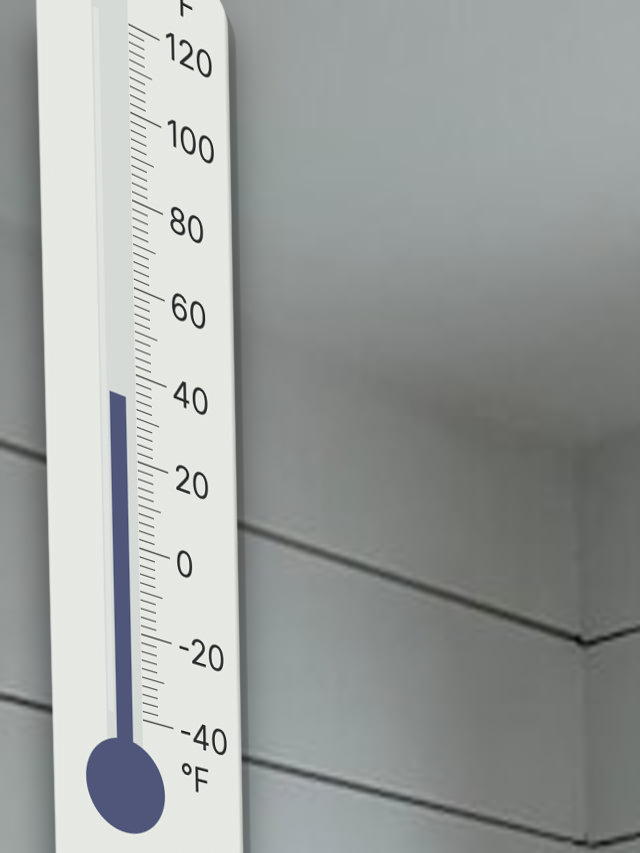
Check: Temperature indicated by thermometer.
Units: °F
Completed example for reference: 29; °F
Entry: 34; °F
